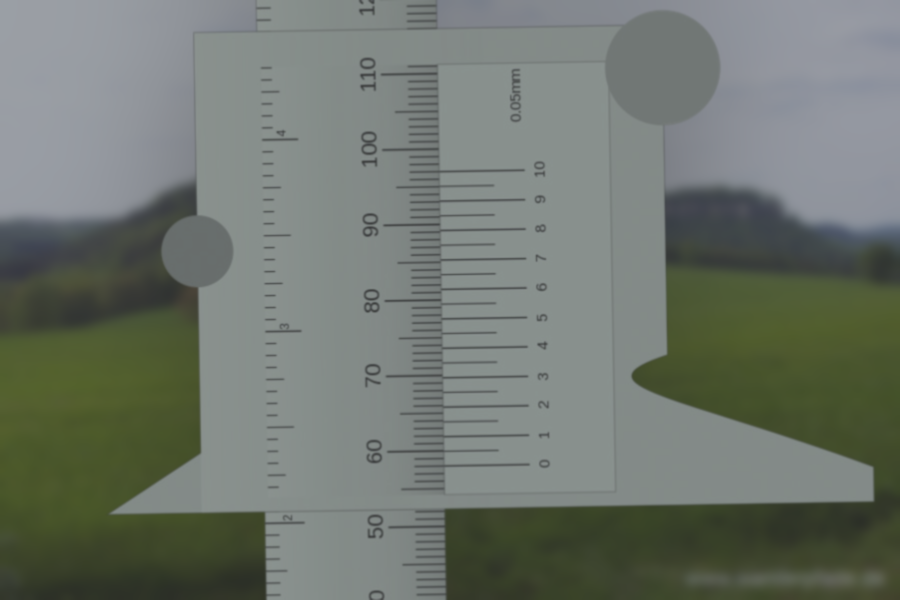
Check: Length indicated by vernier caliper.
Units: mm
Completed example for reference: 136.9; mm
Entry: 58.0; mm
